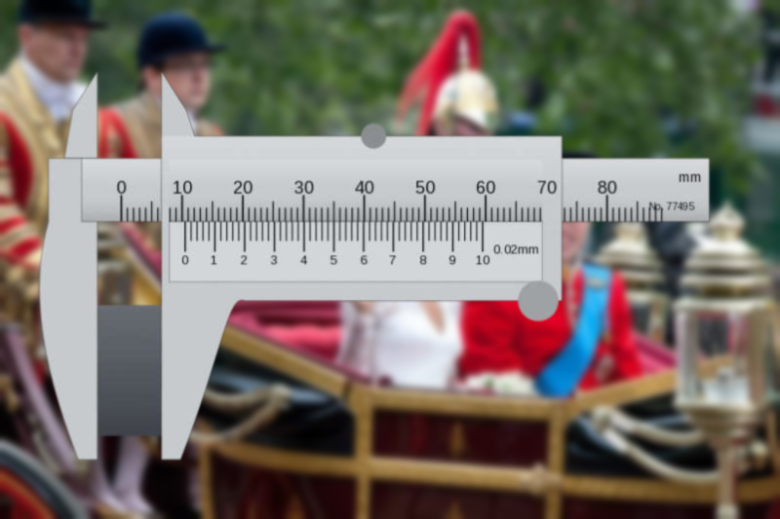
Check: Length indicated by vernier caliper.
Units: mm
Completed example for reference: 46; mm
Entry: 10.5; mm
